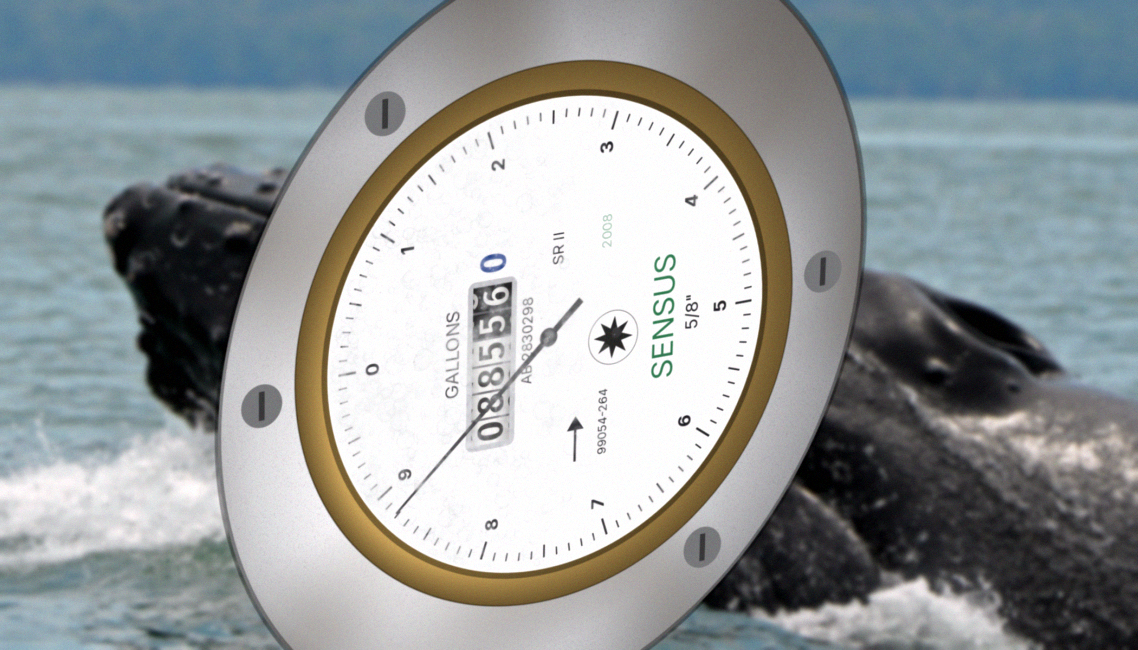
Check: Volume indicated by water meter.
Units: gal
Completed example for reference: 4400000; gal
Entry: 885558.8; gal
